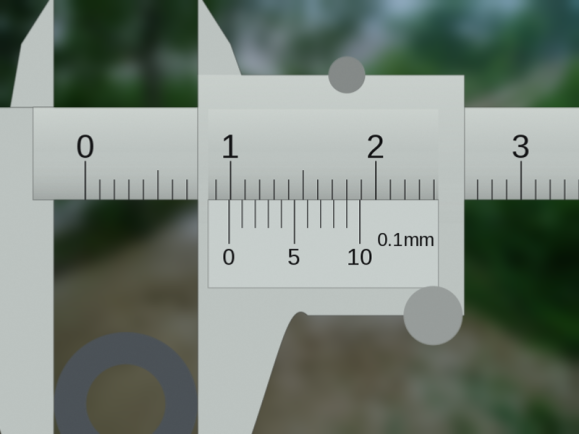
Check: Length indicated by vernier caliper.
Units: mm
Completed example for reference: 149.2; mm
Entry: 9.9; mm
